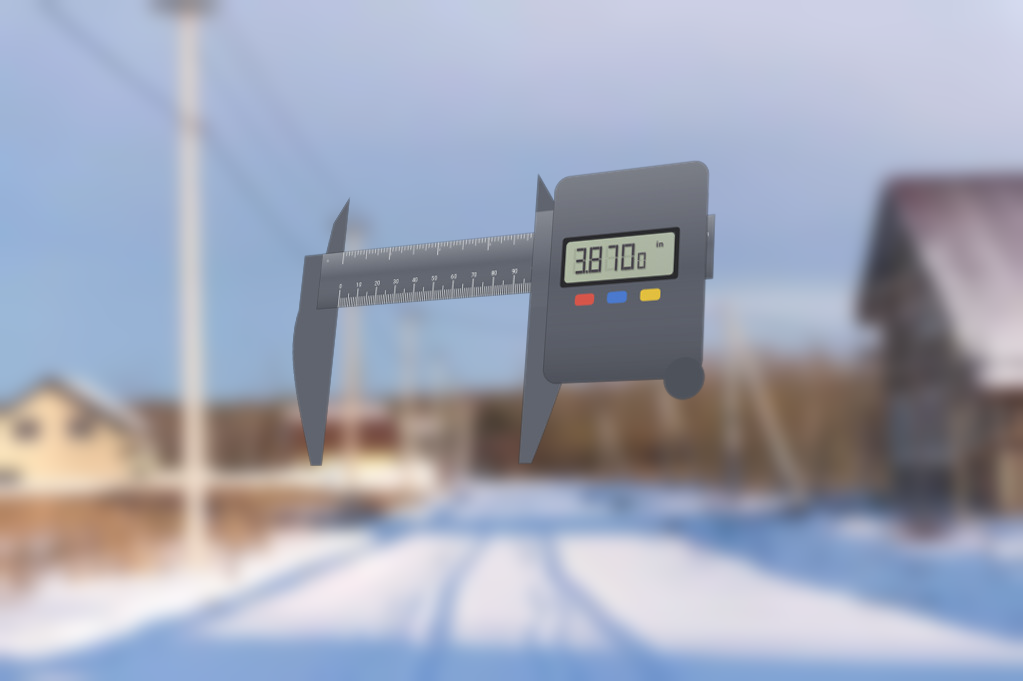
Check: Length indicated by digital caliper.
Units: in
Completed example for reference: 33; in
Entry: 3.8700; in
